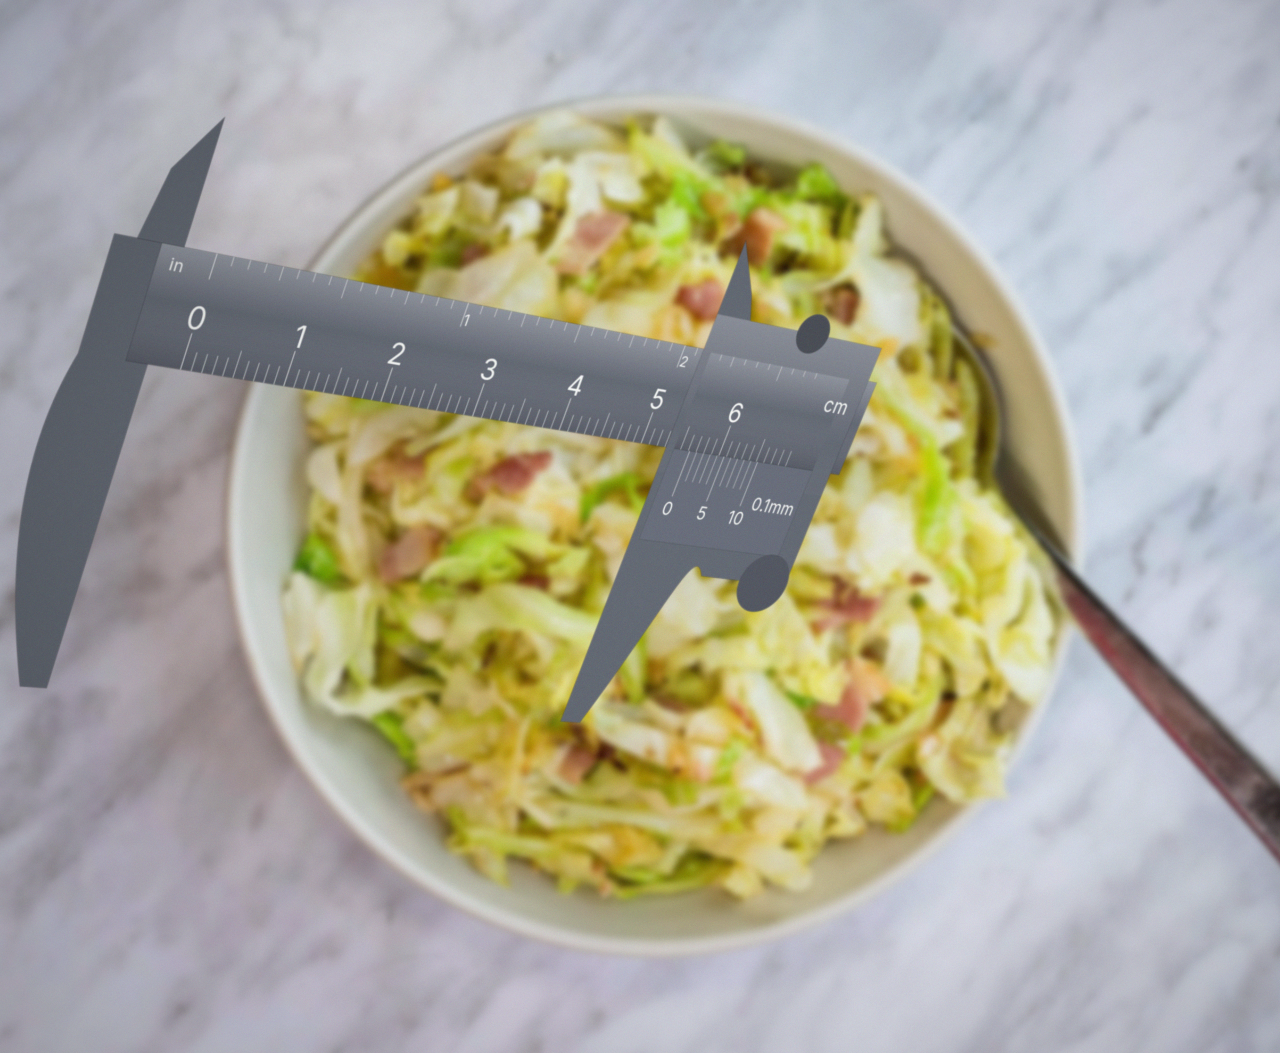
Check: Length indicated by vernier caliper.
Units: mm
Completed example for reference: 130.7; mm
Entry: 56.2; mm
